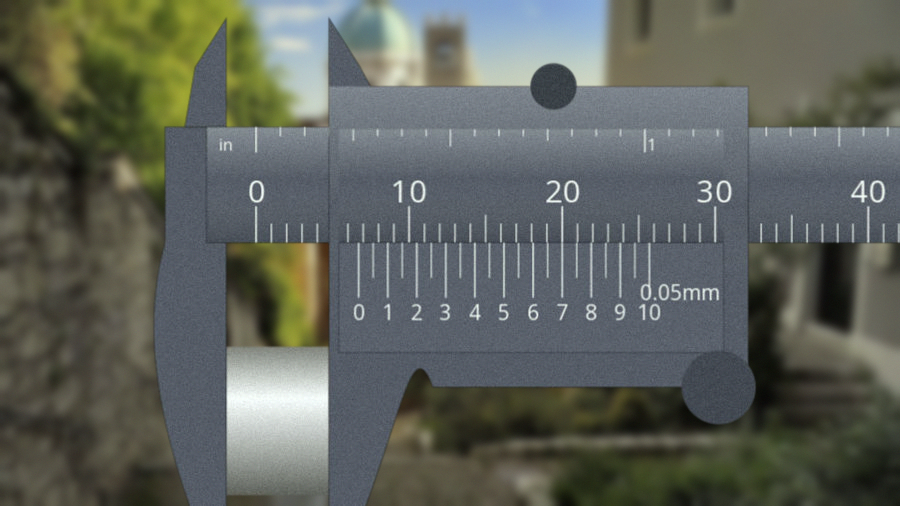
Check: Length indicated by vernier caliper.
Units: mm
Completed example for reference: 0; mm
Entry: 6.7; mm
